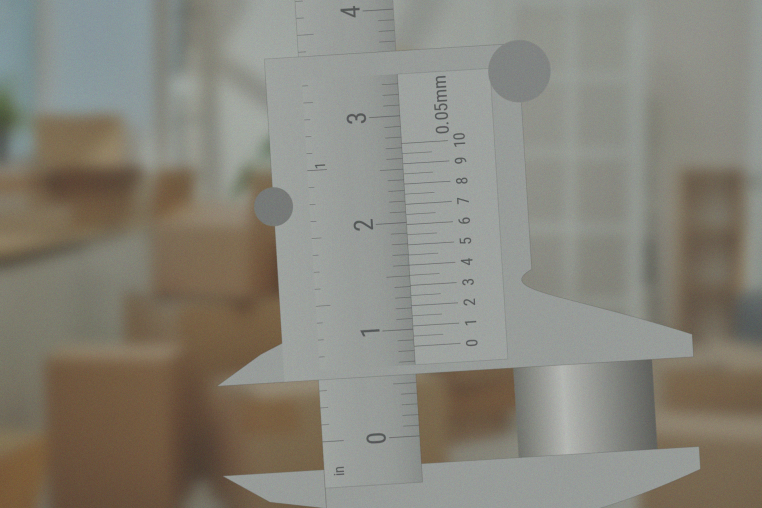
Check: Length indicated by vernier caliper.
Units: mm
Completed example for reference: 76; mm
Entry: 8.4; mm
